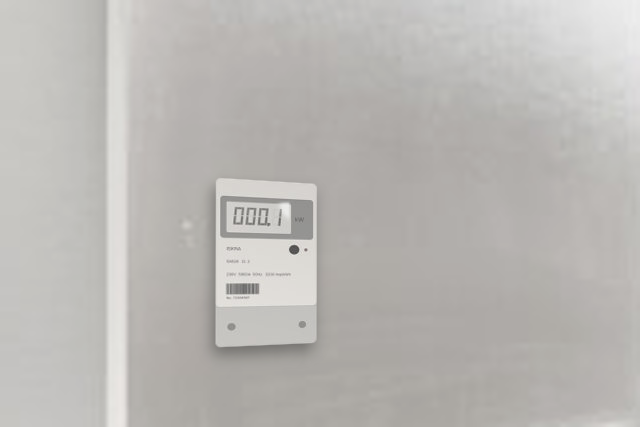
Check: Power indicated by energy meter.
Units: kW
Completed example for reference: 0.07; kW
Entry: 0.1; kW
